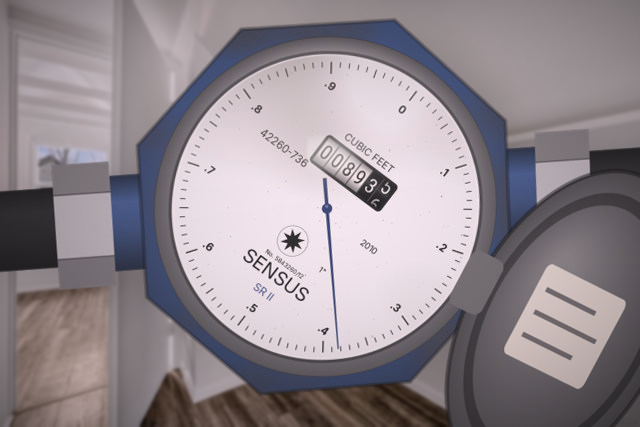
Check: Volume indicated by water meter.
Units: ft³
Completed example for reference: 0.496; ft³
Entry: 8935.38; ft³
